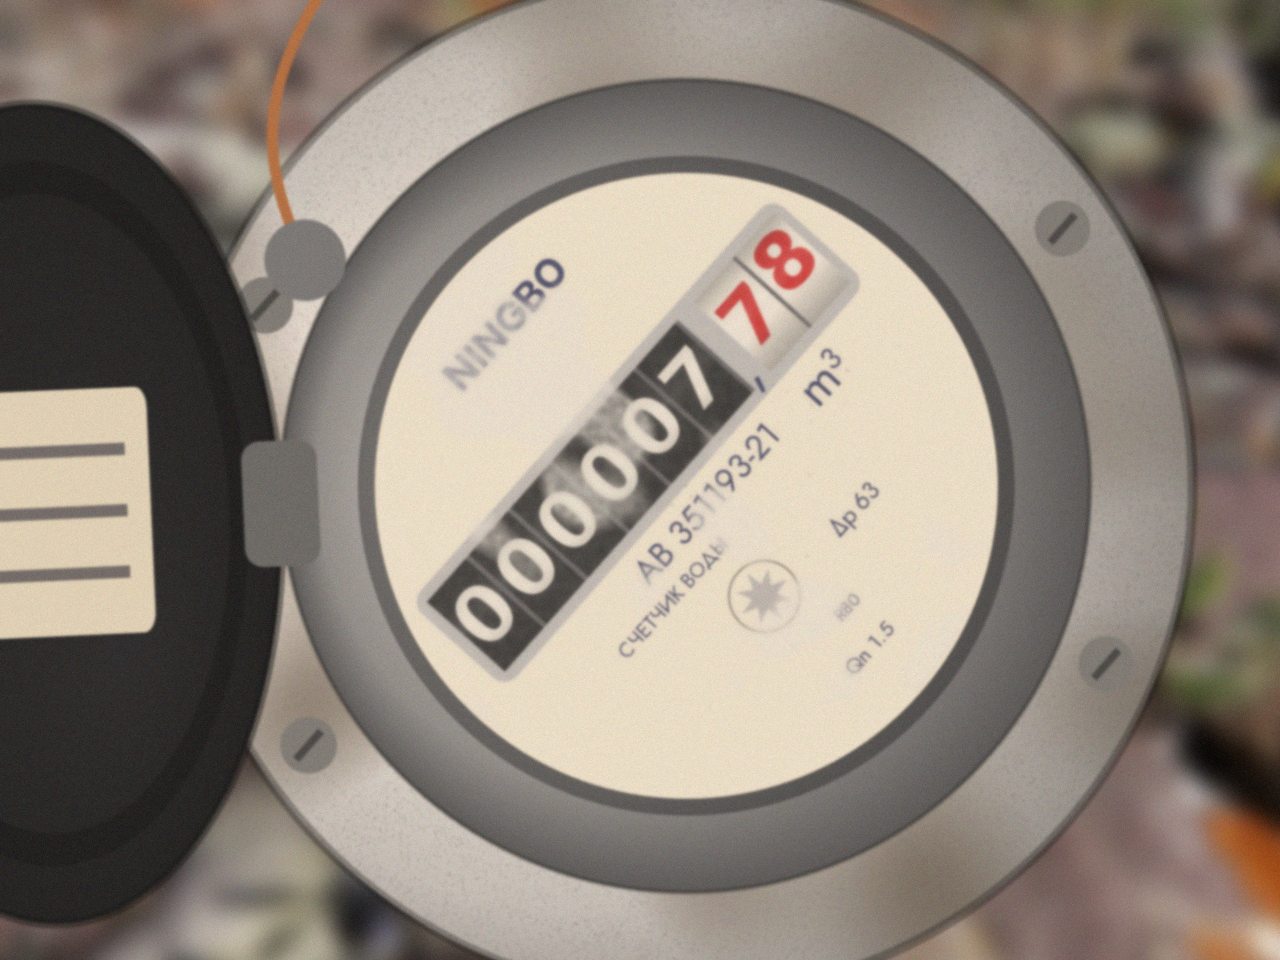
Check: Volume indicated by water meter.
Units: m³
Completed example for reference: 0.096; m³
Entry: 7.78; m³
